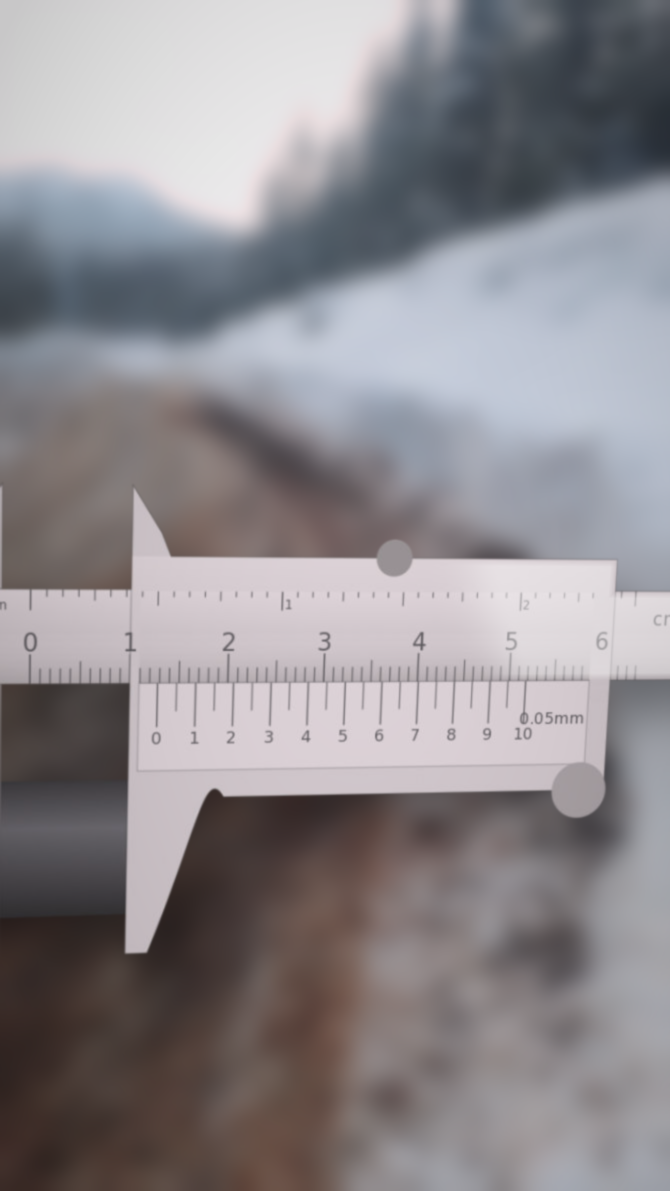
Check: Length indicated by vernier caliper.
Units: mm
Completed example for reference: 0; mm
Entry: 12.8; mm
